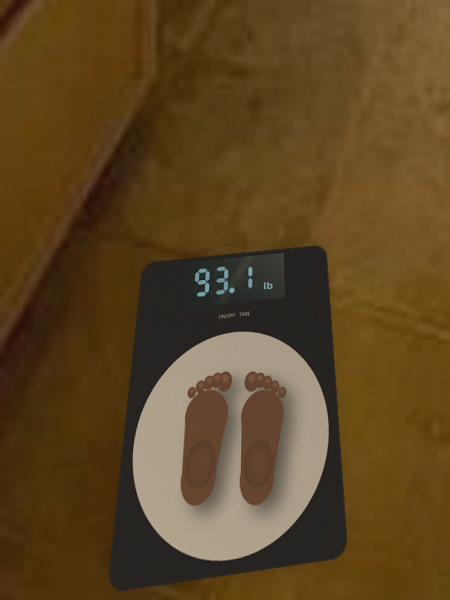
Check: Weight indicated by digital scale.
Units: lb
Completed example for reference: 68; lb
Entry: 93.1; lb
